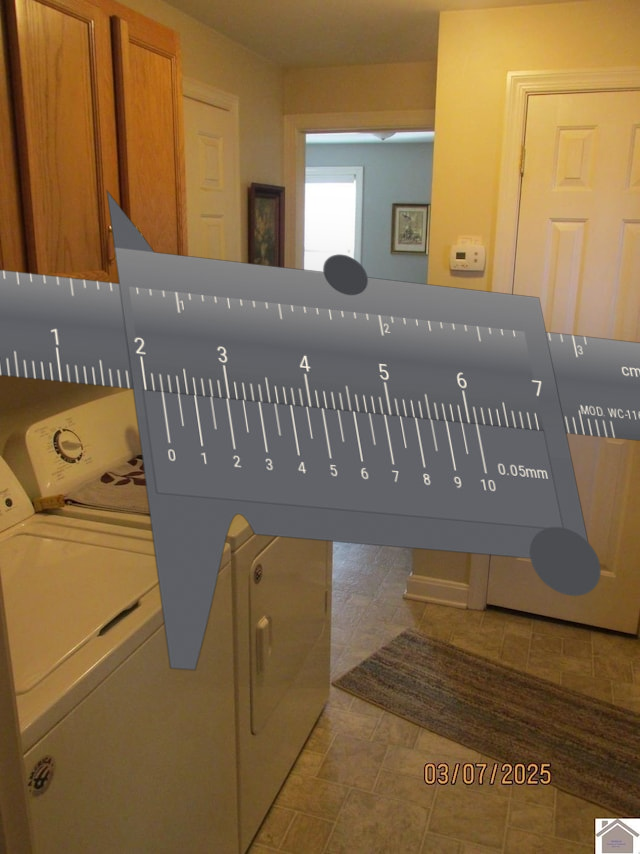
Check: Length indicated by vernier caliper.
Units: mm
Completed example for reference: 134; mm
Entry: 22.0; mm
